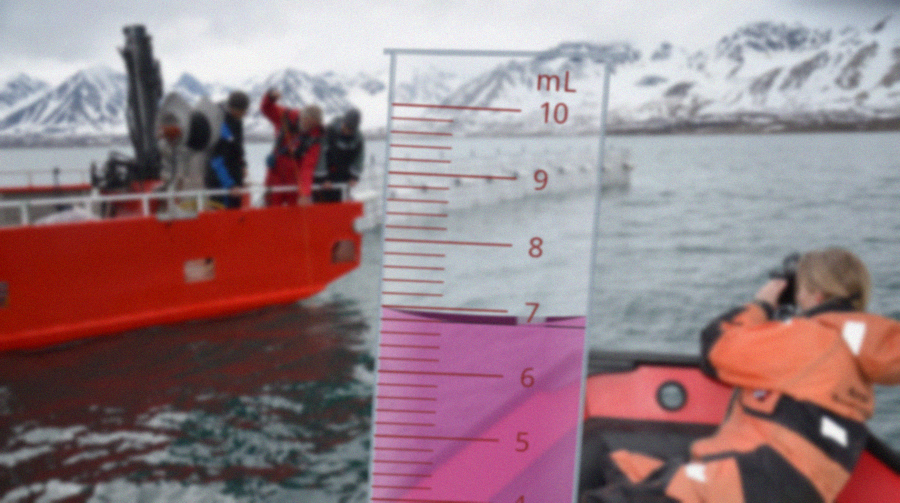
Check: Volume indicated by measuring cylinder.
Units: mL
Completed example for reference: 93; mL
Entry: 6.8; mL
